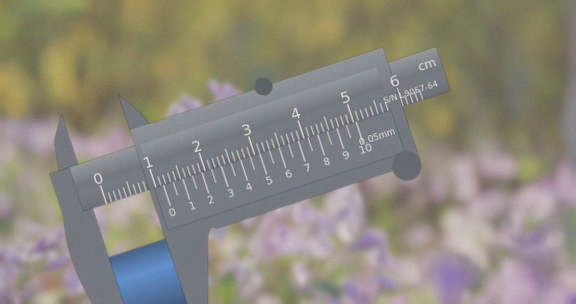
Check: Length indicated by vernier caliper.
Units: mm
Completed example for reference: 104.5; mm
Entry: 11.5; mm
